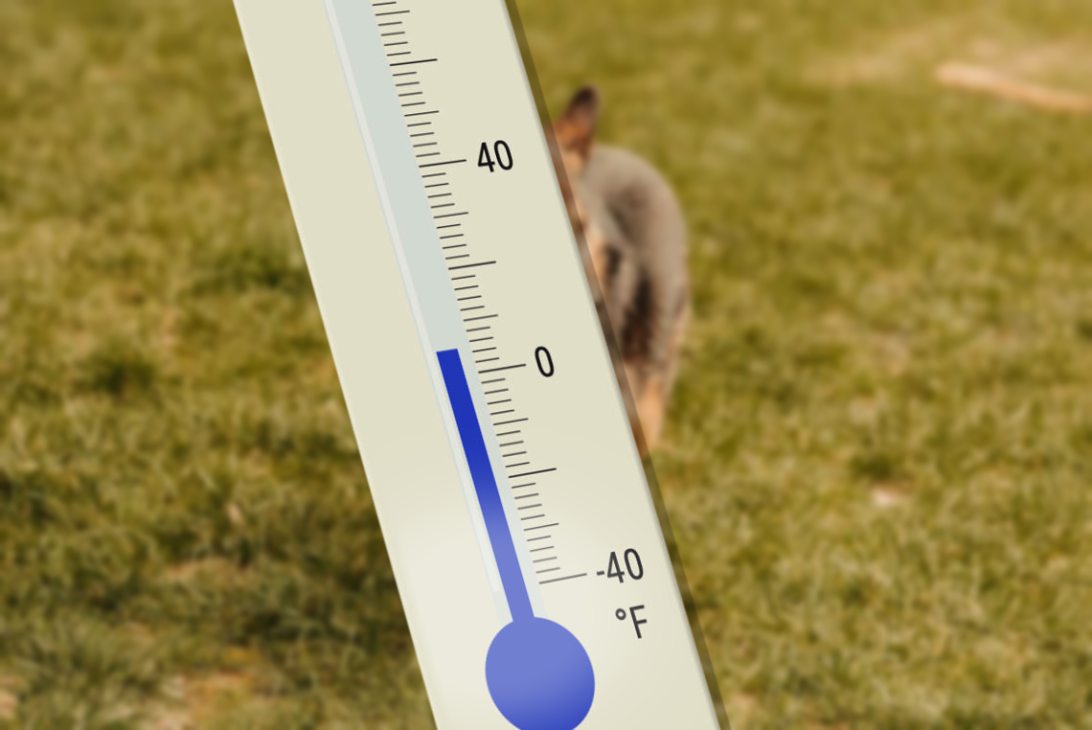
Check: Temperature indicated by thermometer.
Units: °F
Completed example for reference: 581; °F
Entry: 5; °F
